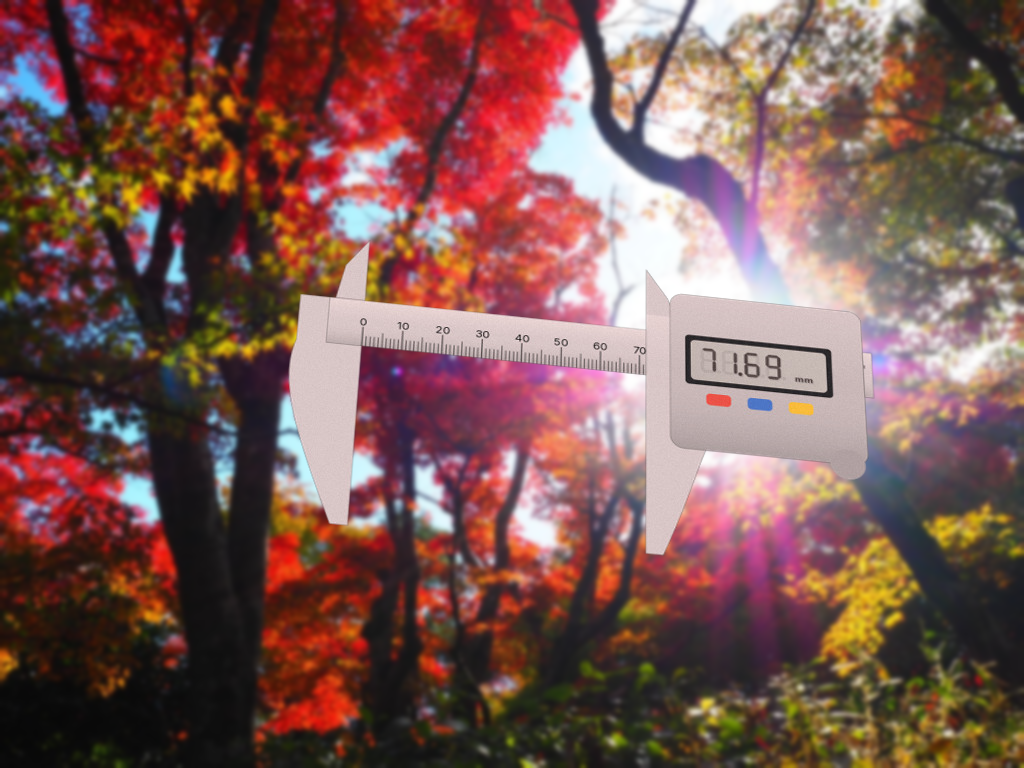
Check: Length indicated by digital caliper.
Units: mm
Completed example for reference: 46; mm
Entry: 71.69; mm
